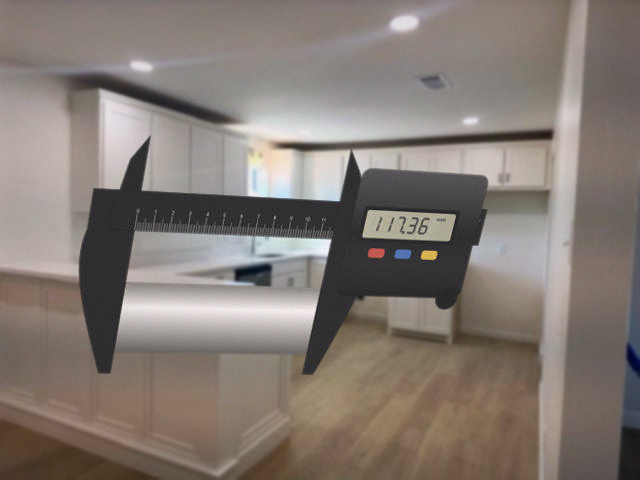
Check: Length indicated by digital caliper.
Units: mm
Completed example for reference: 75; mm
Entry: 117.36; mm
